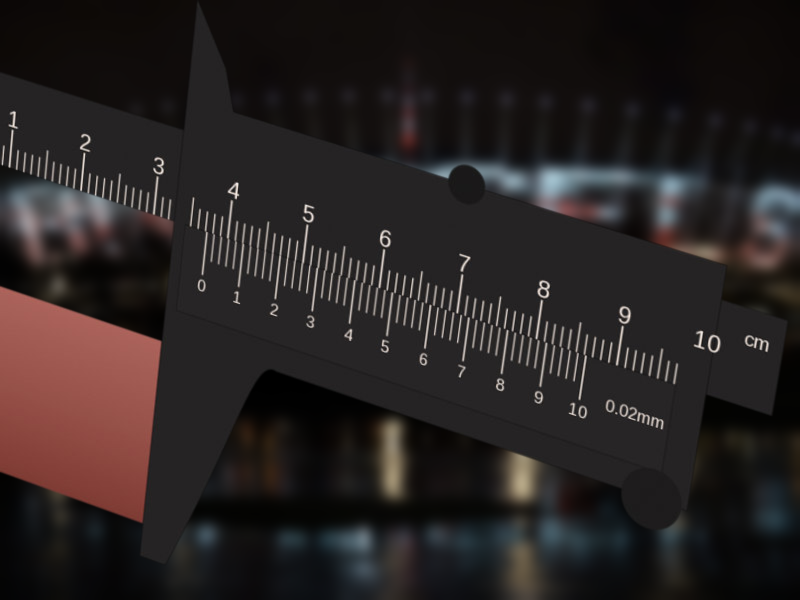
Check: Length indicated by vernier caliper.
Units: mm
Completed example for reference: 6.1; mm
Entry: 37.2; mm
